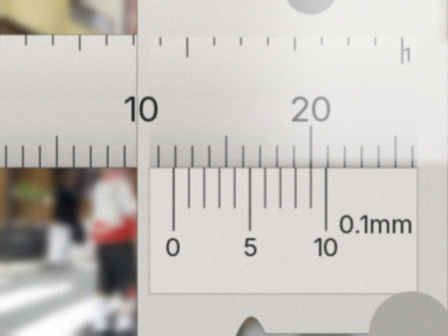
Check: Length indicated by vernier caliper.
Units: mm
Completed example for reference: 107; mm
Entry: 11.9; mm
